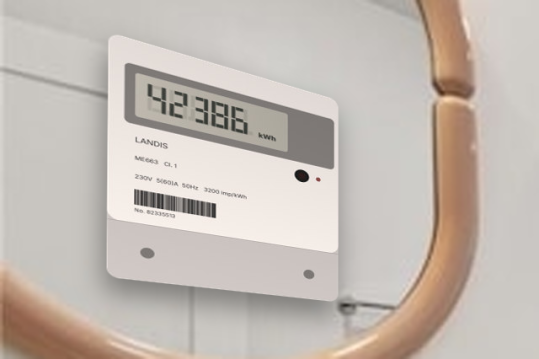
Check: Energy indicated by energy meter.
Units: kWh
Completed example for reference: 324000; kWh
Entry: 42386; kWh
